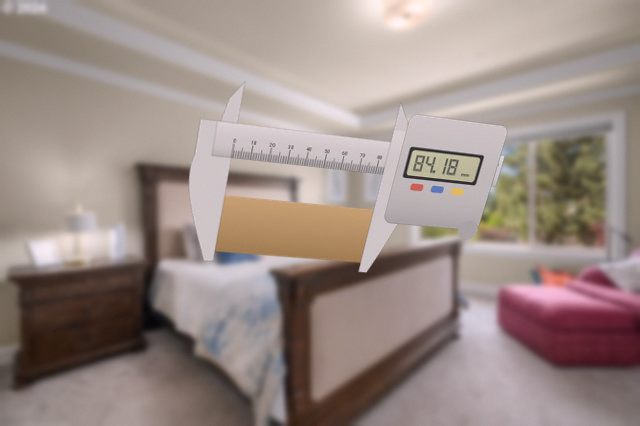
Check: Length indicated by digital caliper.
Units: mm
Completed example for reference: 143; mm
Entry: 84.18; mm
